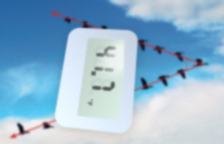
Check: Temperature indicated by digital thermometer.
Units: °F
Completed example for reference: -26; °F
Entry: 41.7; °F
